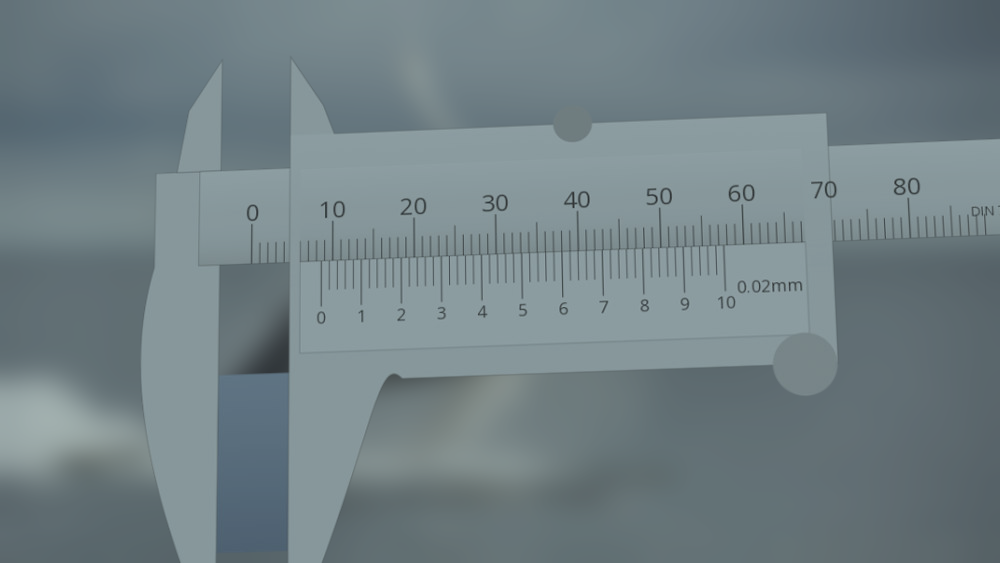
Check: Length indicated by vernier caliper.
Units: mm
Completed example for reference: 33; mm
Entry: 8.6; mm
